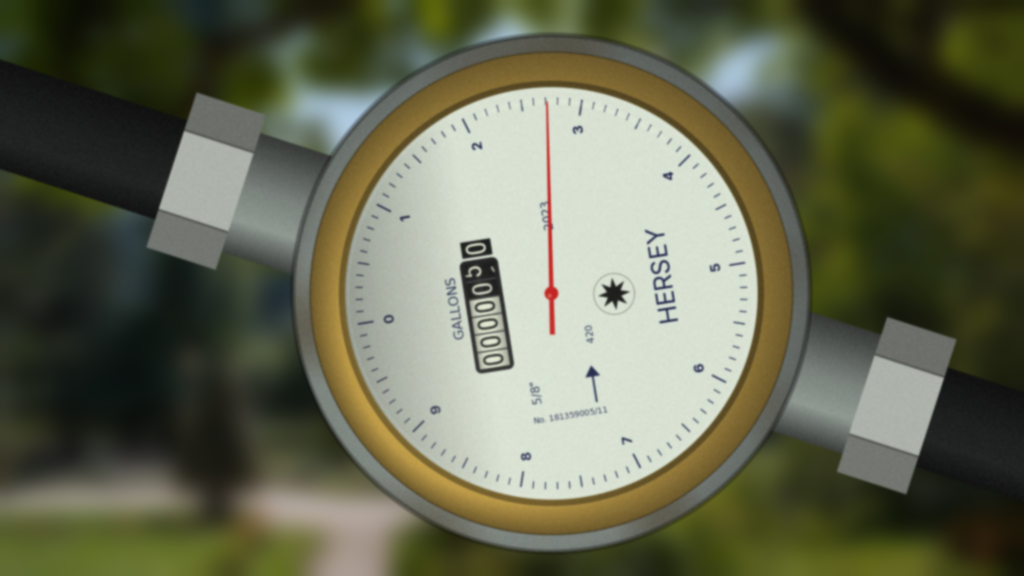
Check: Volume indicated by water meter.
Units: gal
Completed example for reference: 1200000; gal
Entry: 52.7; gal
